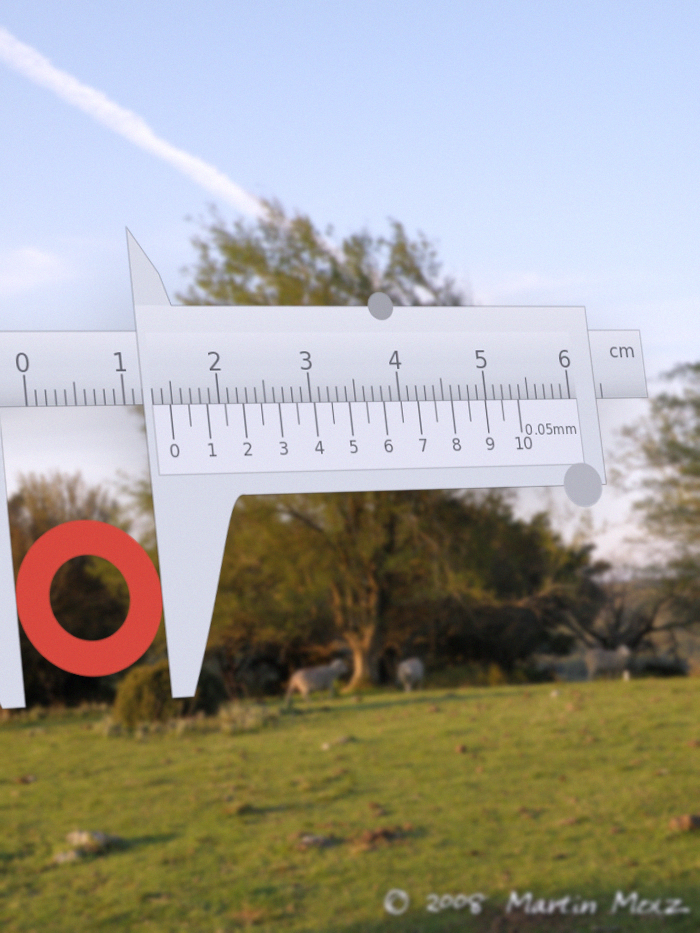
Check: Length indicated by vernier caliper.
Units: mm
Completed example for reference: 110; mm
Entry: 14.8; mm
